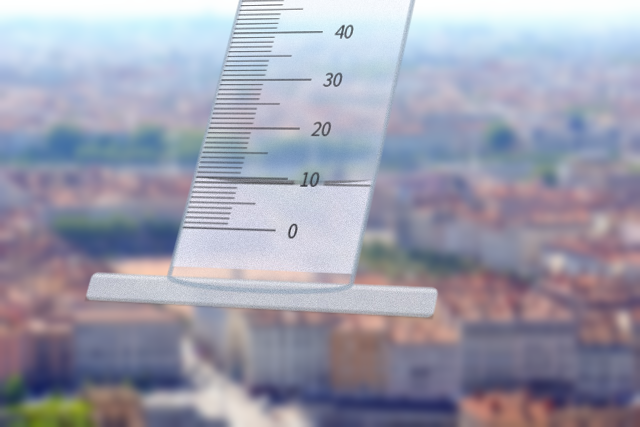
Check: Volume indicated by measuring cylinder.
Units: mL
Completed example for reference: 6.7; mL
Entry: 9; mL
